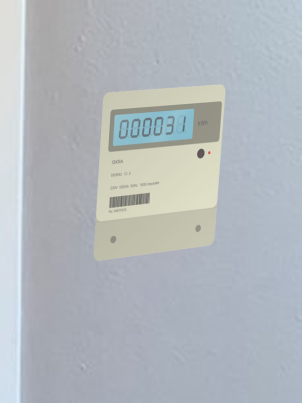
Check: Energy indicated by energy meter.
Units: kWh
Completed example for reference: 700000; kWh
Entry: 31; kWh
